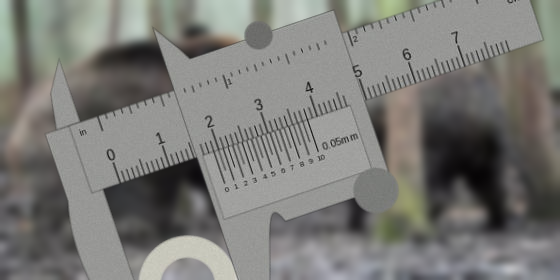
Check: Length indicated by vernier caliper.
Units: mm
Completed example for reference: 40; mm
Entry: 19.0; mm
